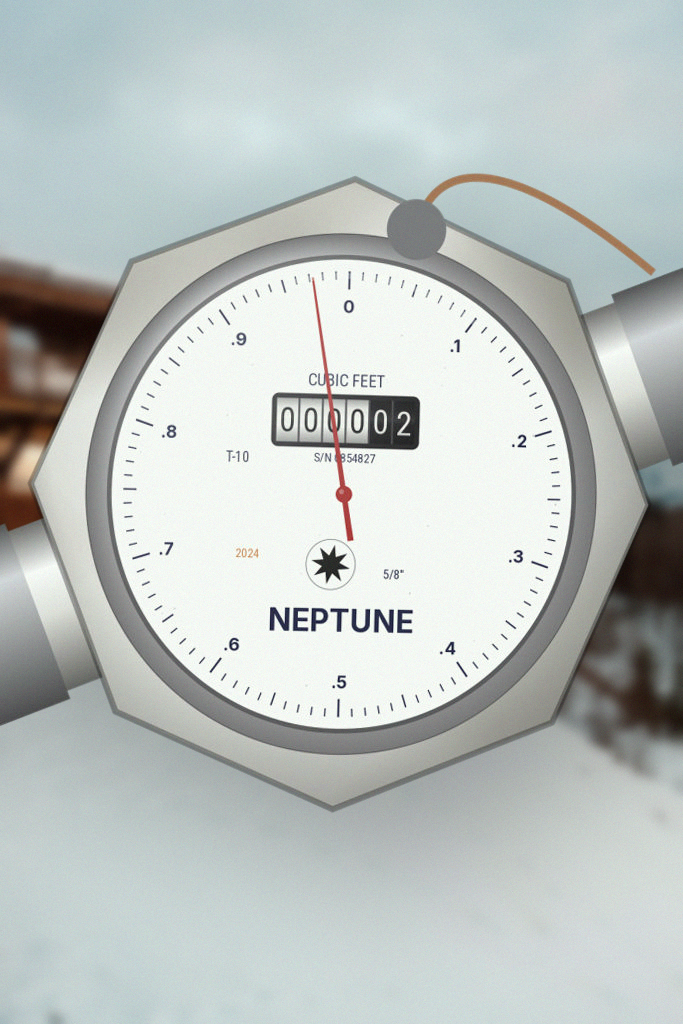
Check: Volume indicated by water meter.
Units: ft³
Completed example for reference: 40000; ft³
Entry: 1.97; ft³
